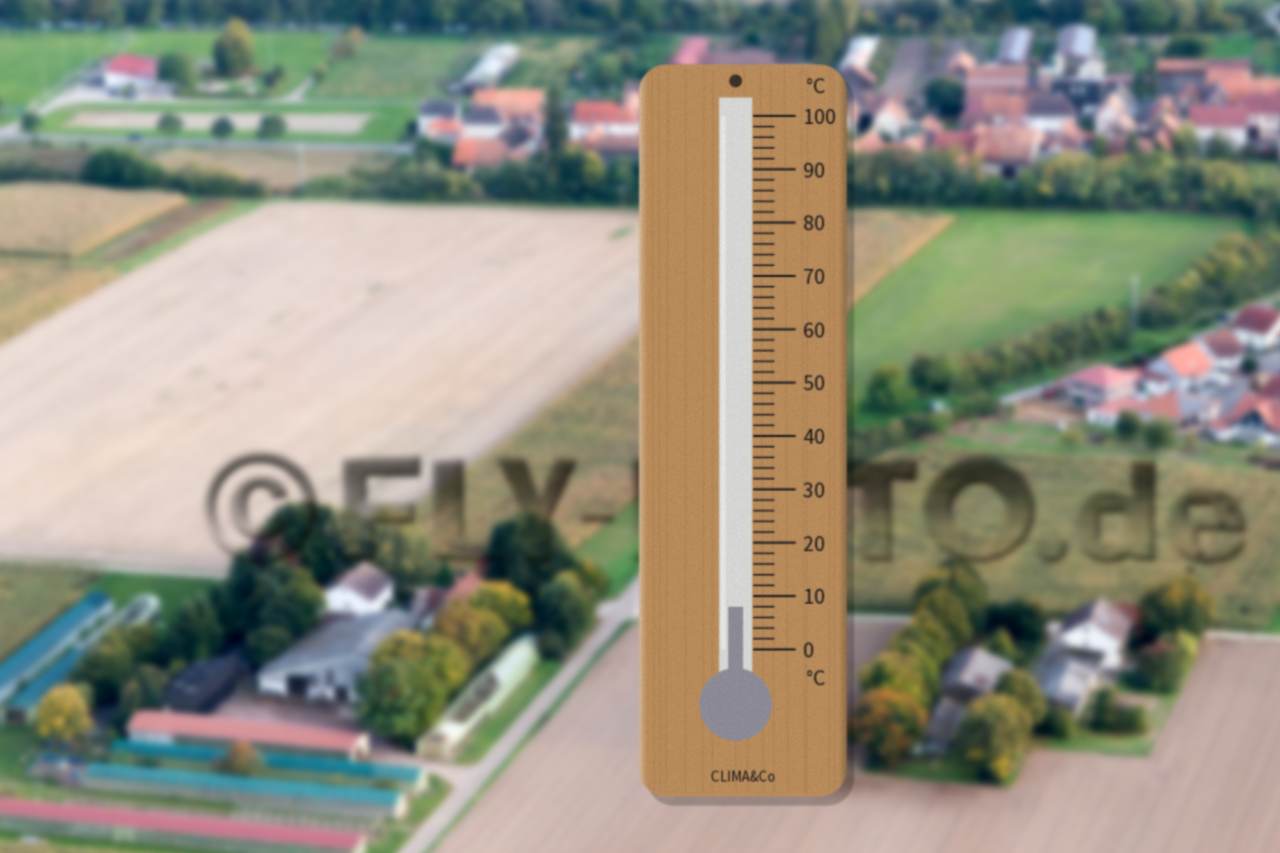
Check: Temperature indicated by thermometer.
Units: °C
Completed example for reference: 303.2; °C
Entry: 8; °C
